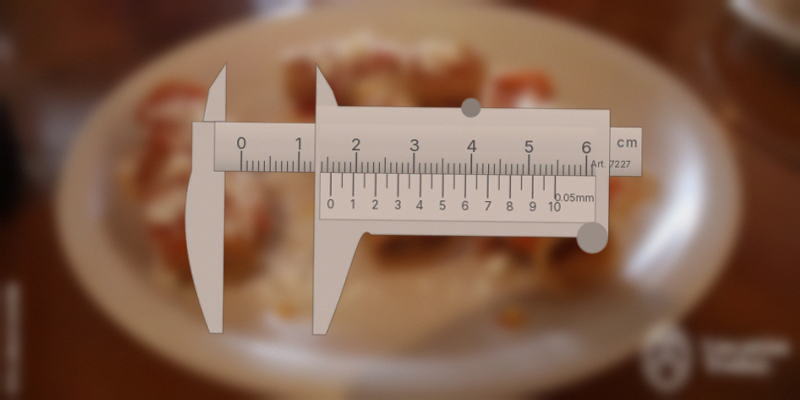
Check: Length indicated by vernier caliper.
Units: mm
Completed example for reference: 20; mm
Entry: 15.6; mm
